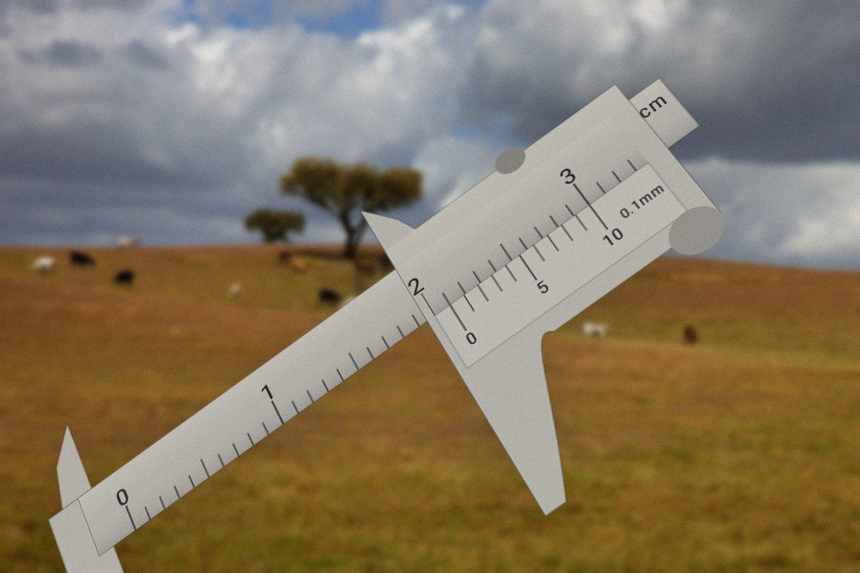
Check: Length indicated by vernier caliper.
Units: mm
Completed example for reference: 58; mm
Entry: 21.0; mm
